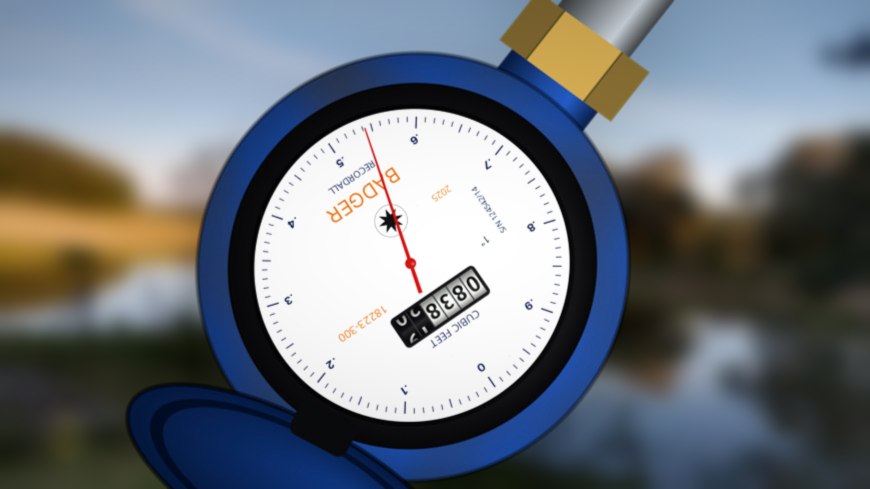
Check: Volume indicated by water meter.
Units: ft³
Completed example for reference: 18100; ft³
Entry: 83819.54; ft³
